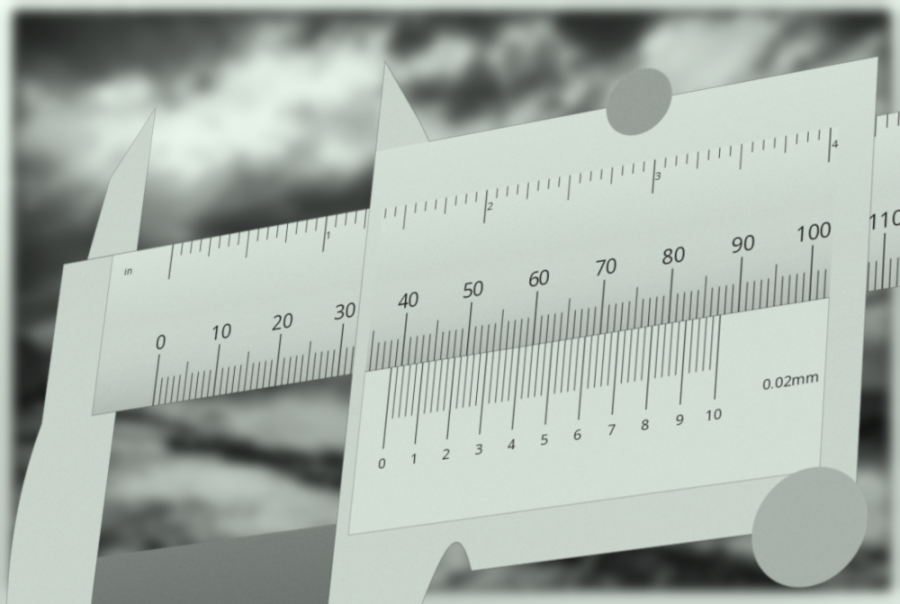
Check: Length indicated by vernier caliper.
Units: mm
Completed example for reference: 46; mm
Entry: 38.4; mm
